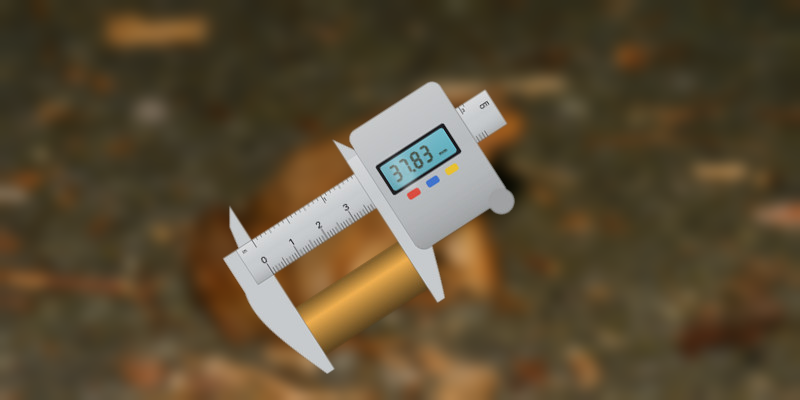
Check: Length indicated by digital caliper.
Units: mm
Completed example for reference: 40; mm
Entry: 37.83; mm
